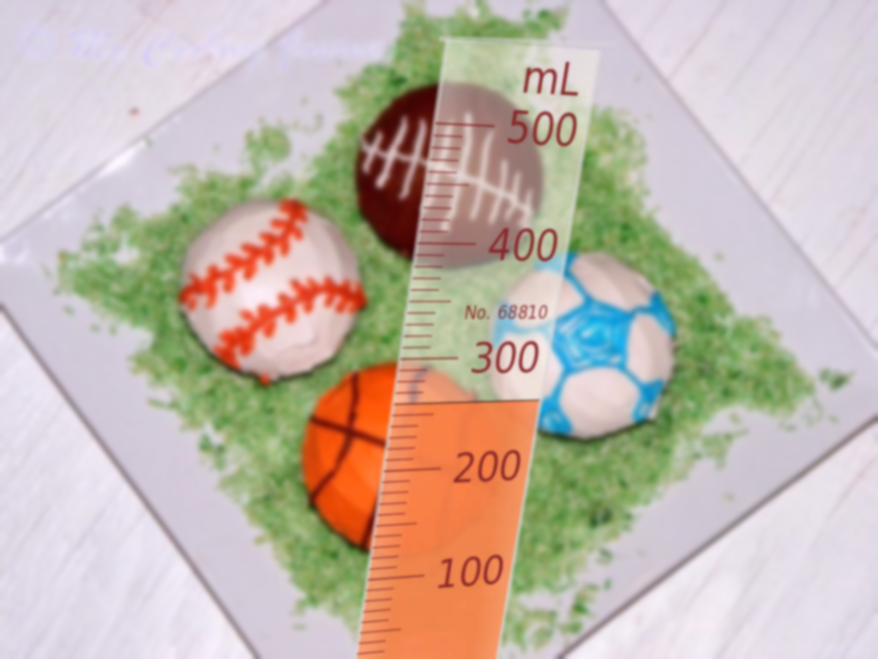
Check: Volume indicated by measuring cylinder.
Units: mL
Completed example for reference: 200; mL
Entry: 260; mL
